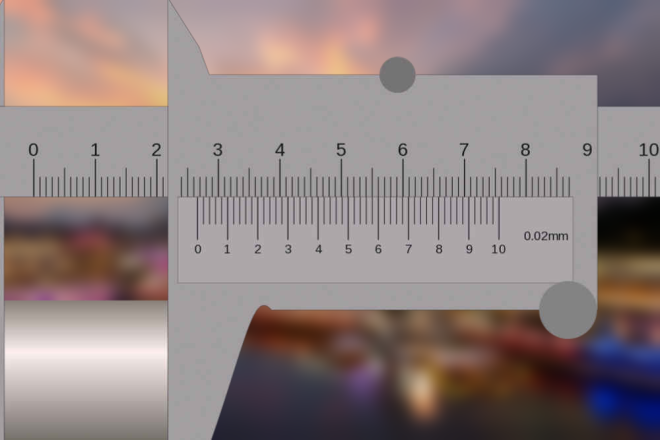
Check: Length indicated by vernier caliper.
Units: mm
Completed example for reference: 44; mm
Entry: 26.6; mm
